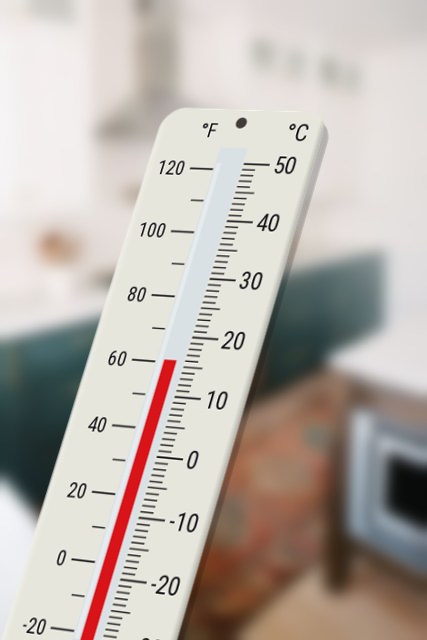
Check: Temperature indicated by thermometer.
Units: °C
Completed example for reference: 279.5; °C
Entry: 16; °C
